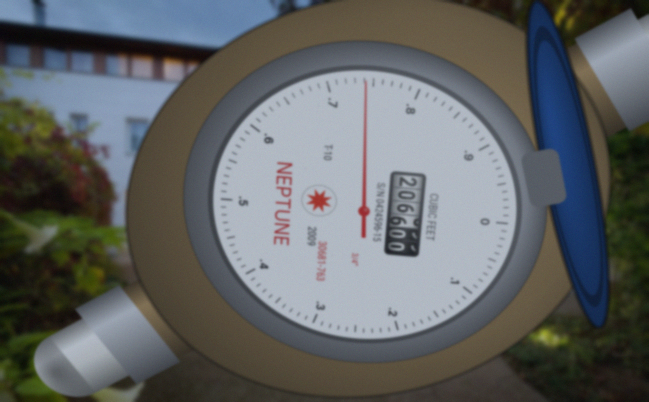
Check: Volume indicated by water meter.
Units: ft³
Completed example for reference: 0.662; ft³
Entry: 206599.74; ft³
